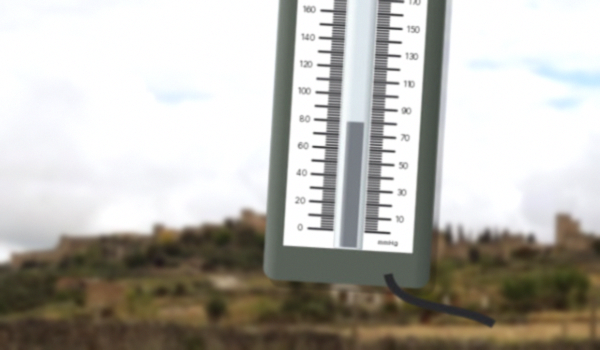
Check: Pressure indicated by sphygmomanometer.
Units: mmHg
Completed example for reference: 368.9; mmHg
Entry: 80; mmHg
